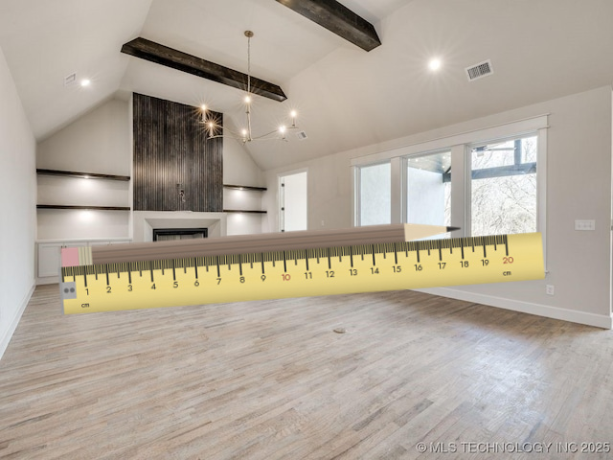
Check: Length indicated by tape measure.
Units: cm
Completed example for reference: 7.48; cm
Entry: 18; cm
